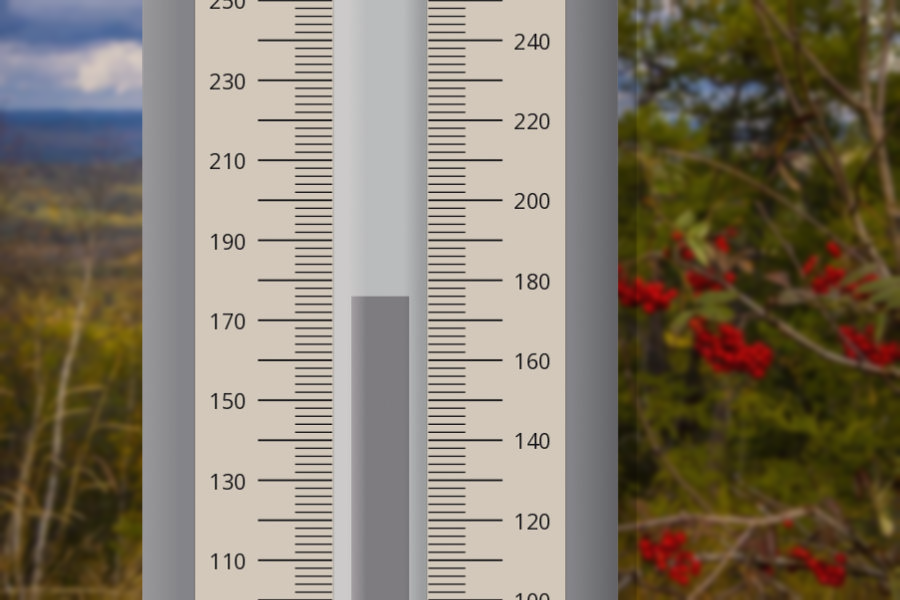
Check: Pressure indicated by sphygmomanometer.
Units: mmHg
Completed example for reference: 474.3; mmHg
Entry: 176; mmHg
